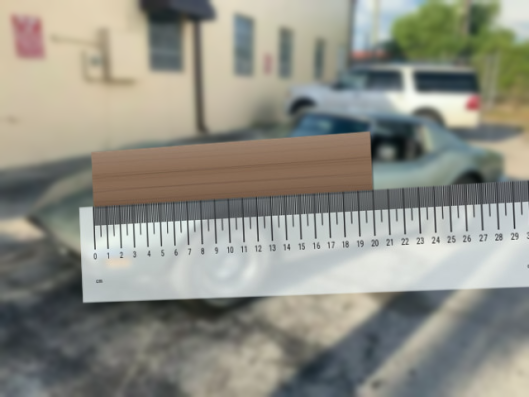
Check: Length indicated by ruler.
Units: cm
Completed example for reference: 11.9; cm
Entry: 20; cm
